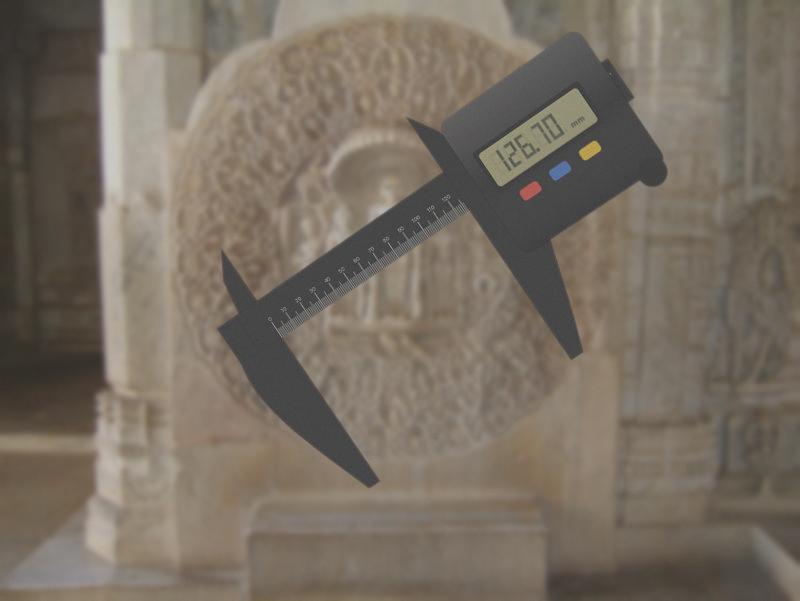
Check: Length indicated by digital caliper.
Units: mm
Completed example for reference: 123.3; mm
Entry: 126.70; mm
